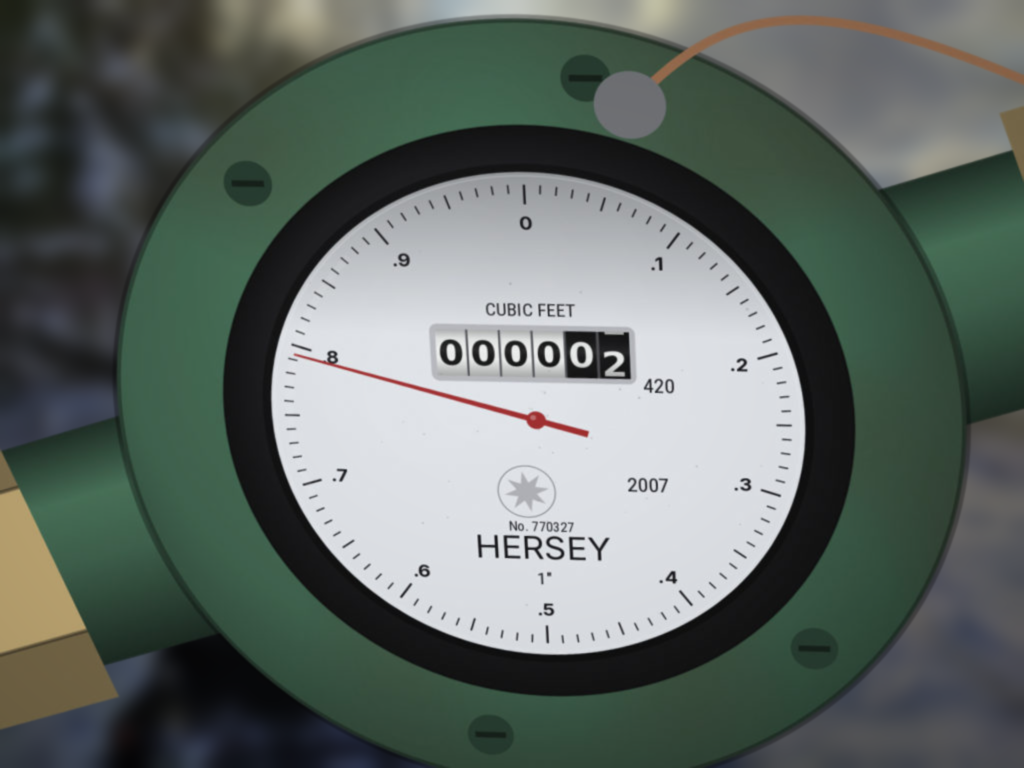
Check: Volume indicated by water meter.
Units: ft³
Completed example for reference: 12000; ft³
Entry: 1.79; ft³
